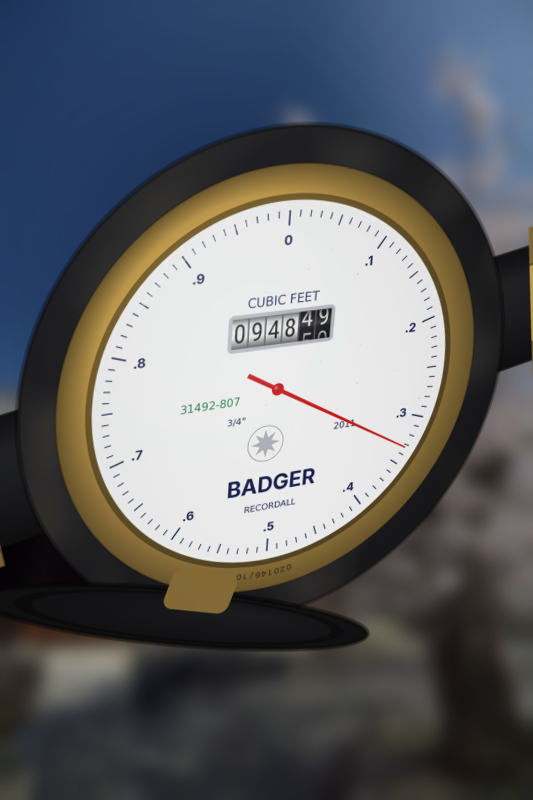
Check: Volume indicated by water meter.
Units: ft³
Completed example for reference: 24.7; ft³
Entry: 94849.33; ft³
